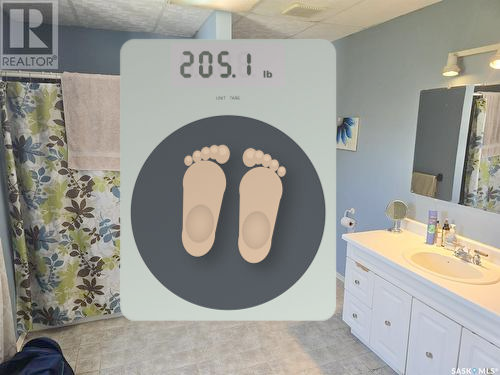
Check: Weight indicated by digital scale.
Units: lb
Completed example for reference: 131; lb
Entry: 205.1; lb
